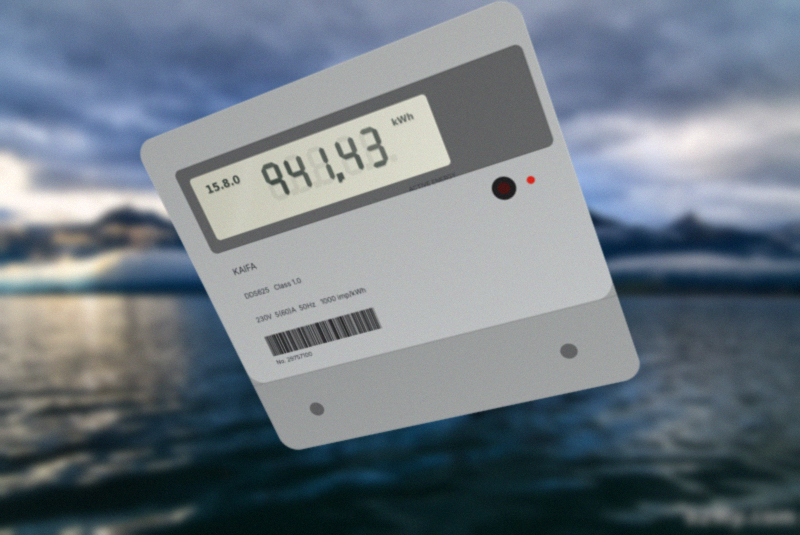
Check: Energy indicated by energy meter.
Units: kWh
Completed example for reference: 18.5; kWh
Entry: 941.43; kWh
